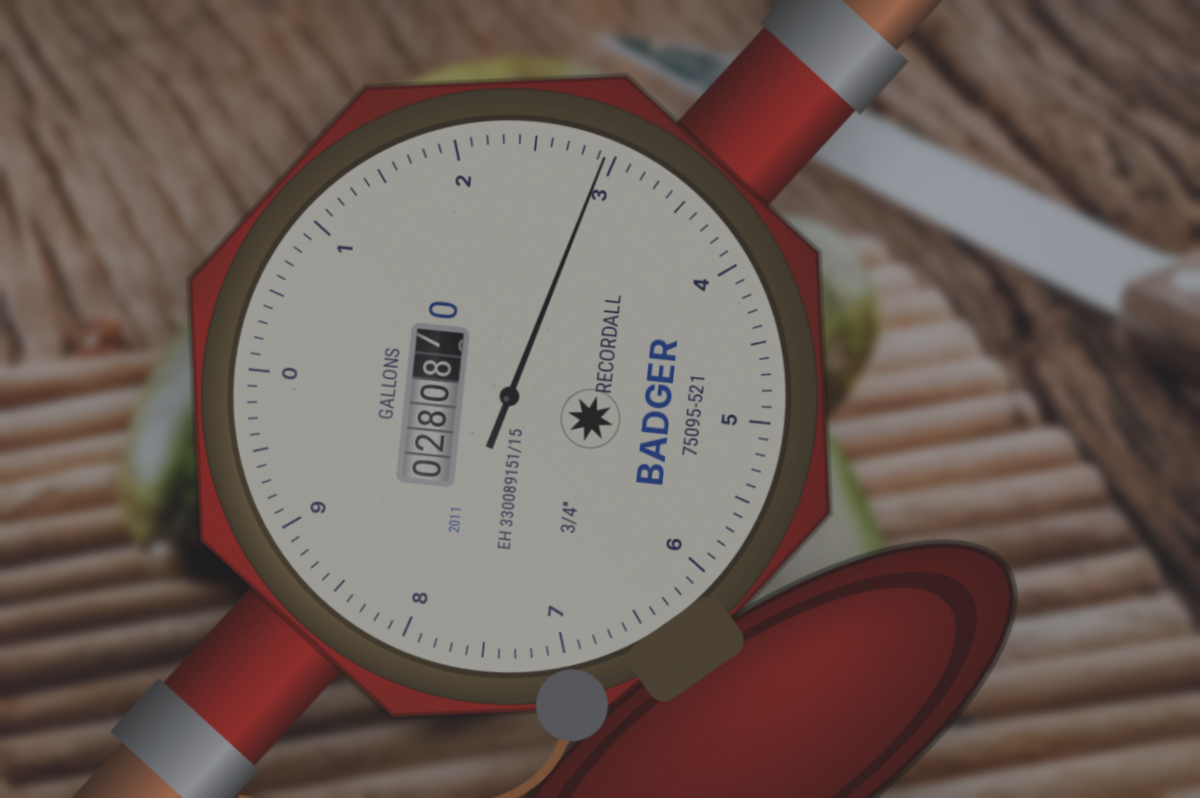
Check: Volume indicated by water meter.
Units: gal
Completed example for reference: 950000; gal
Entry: 280872.9; gal
